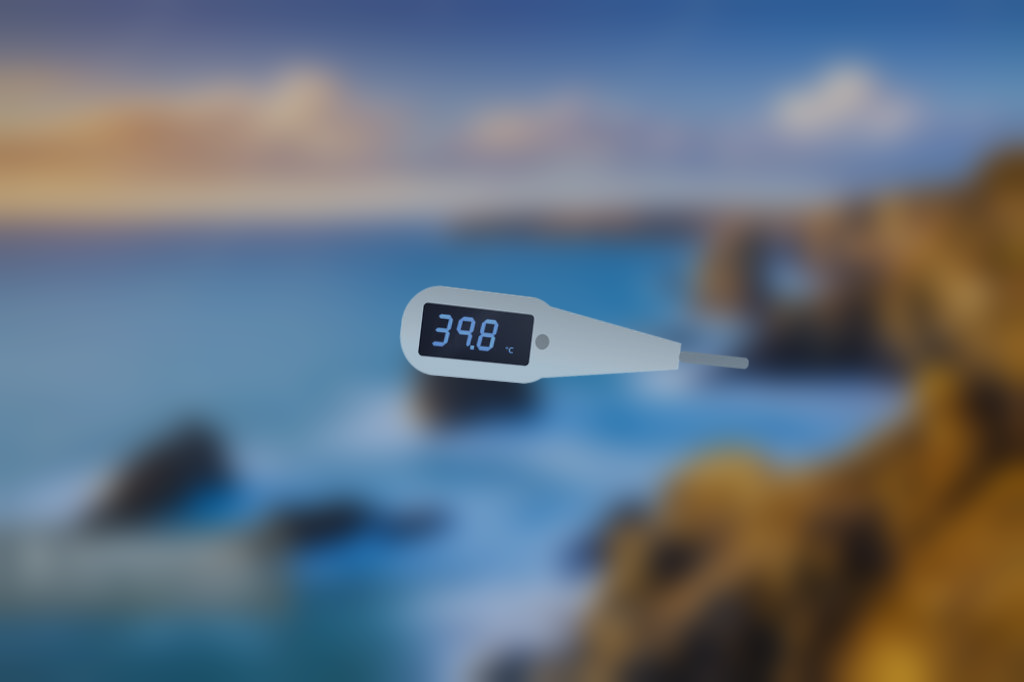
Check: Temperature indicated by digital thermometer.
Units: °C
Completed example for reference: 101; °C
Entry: 39.8; °C
